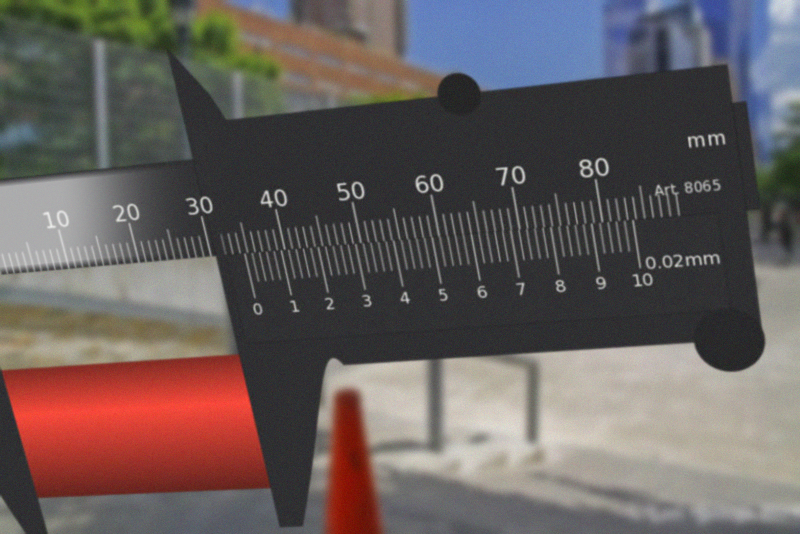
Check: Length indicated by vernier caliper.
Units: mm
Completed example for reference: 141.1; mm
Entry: 34.6; mm
